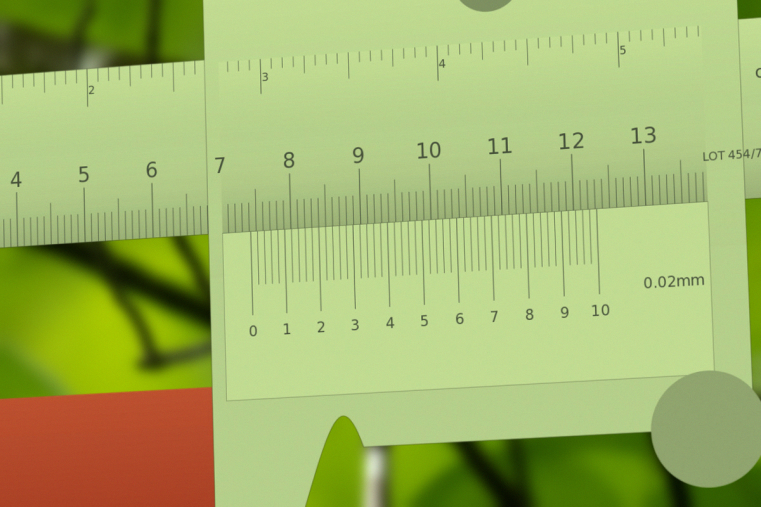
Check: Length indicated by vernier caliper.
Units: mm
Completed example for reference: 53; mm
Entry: 74.2; mm
